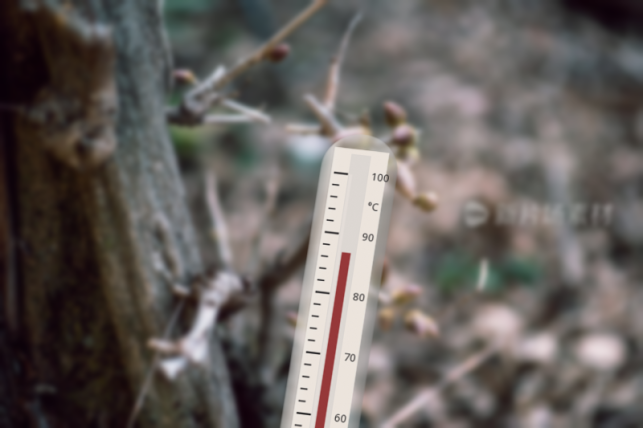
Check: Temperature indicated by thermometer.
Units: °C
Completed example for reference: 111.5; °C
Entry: 87; °C
